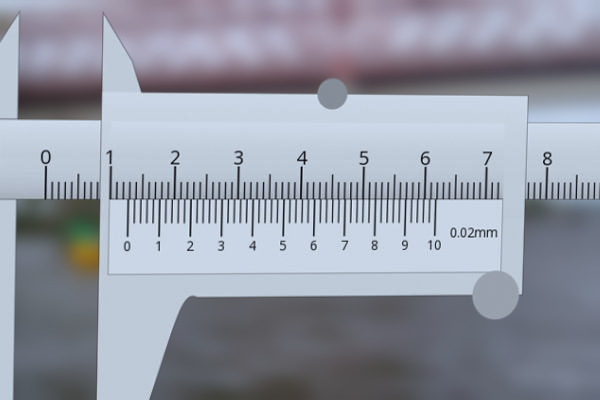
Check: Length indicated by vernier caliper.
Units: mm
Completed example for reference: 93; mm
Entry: 12.8; mm
